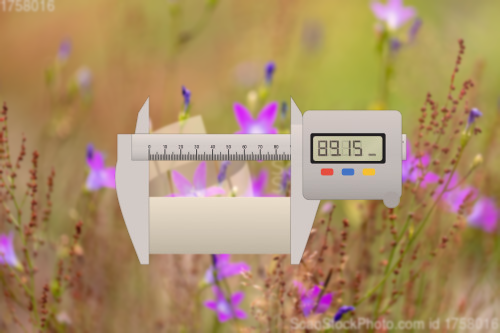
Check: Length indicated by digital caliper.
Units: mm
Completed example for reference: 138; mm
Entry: 89.15; mm
